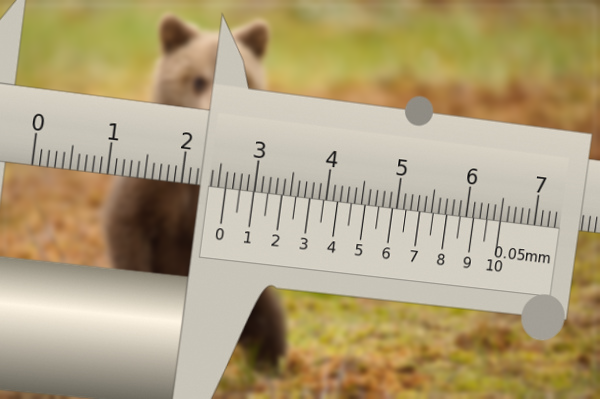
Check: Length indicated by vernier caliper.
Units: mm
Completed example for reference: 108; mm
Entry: 26.0; mm
